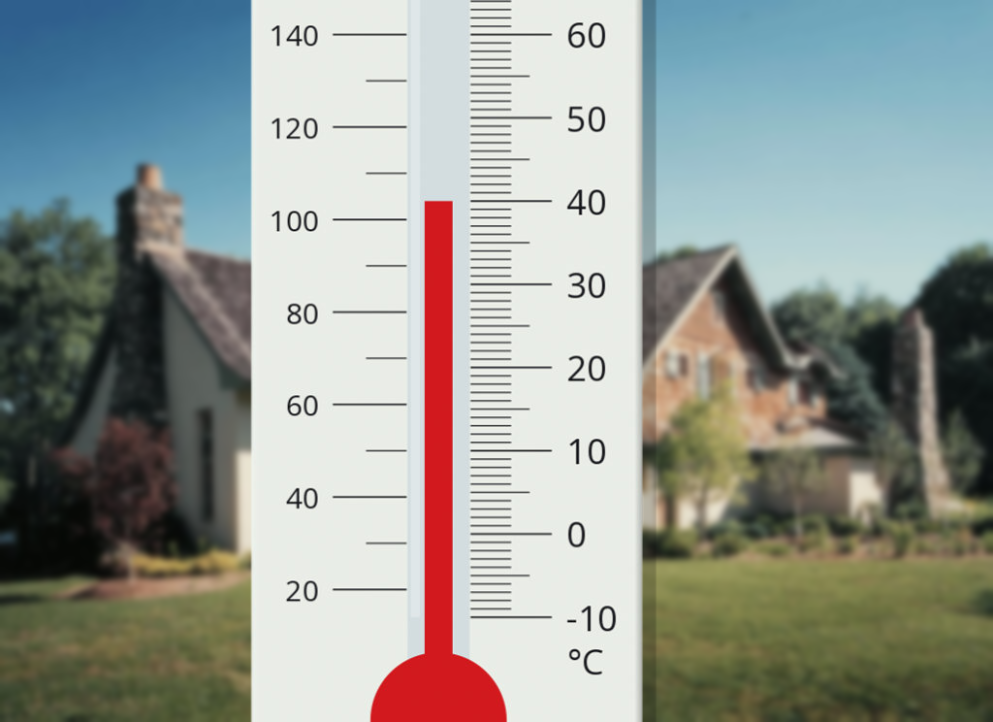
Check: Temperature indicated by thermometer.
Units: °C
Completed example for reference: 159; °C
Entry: 40; °C
